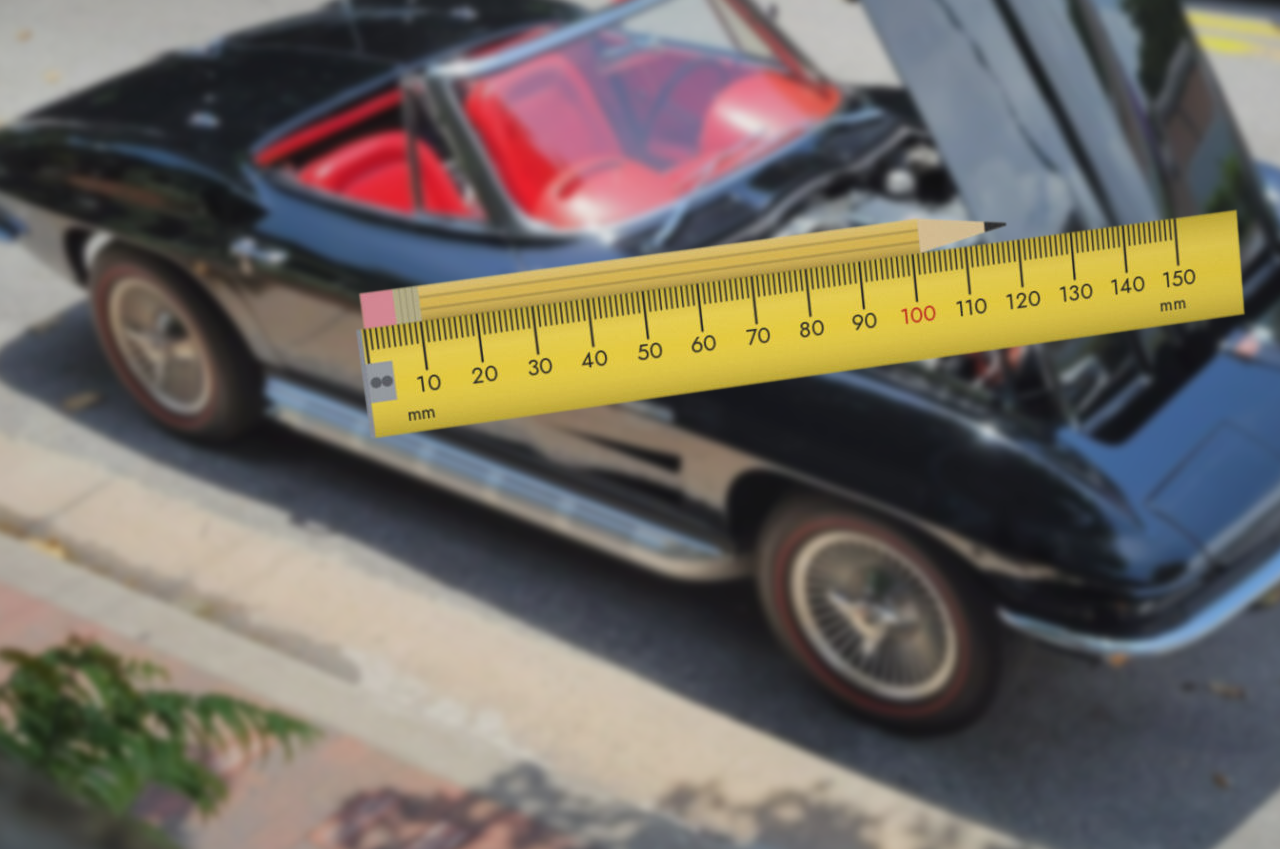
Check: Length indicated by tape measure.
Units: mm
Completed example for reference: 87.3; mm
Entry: 118; mm
